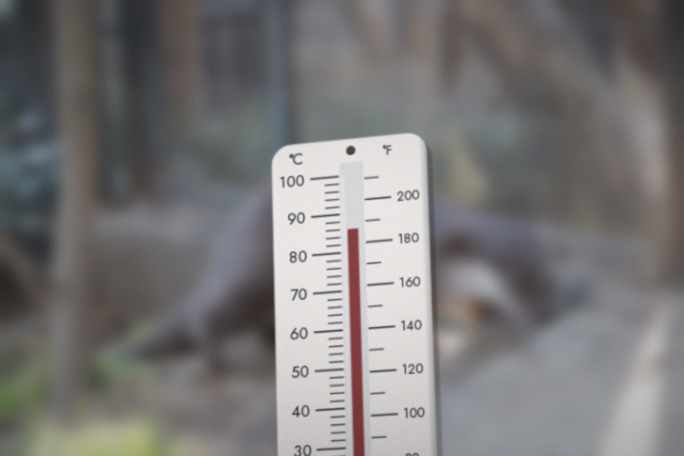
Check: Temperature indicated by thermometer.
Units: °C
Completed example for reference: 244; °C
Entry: 86; °C
